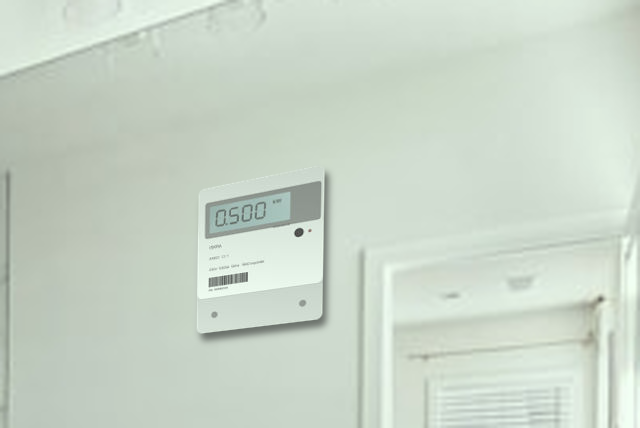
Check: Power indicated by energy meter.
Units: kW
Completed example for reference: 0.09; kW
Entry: 0.500; kW
